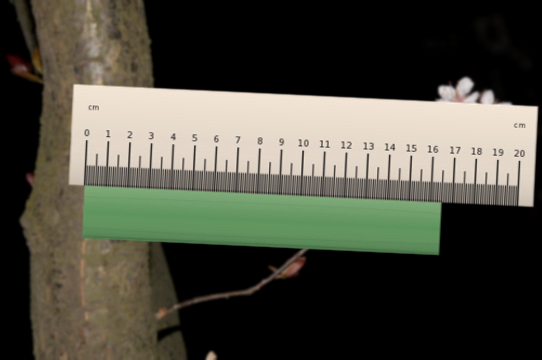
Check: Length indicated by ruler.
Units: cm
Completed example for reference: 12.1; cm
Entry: 16.5; cm
